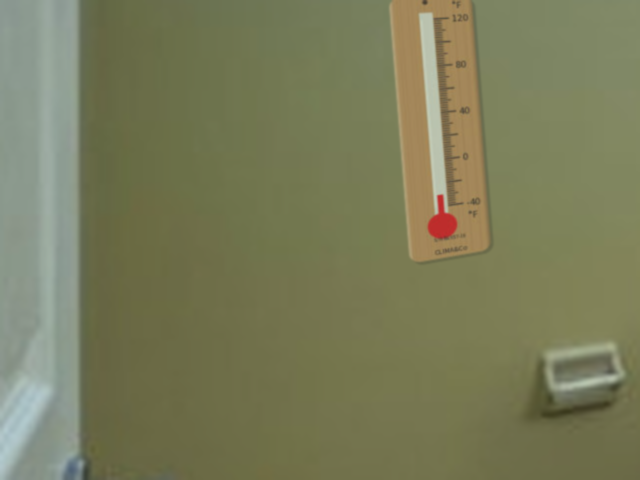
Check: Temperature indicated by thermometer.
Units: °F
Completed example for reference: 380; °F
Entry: -30; °F
